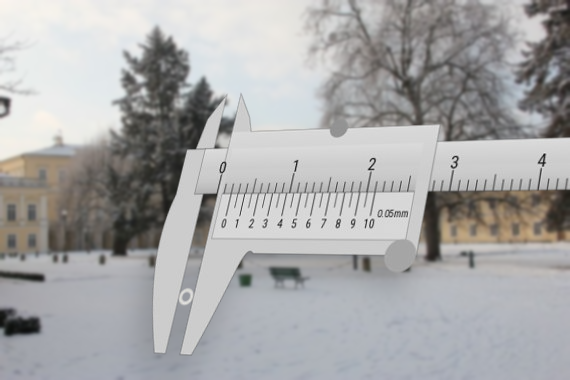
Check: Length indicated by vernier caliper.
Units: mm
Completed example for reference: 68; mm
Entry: 2.0; mm
